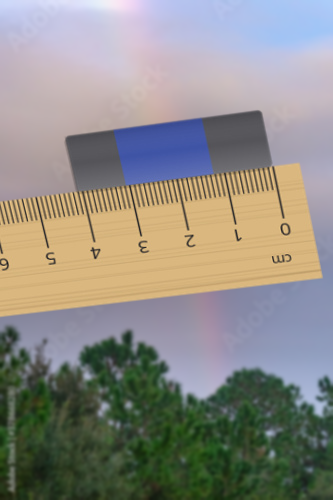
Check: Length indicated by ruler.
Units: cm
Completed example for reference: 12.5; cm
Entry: 4.1; cm
